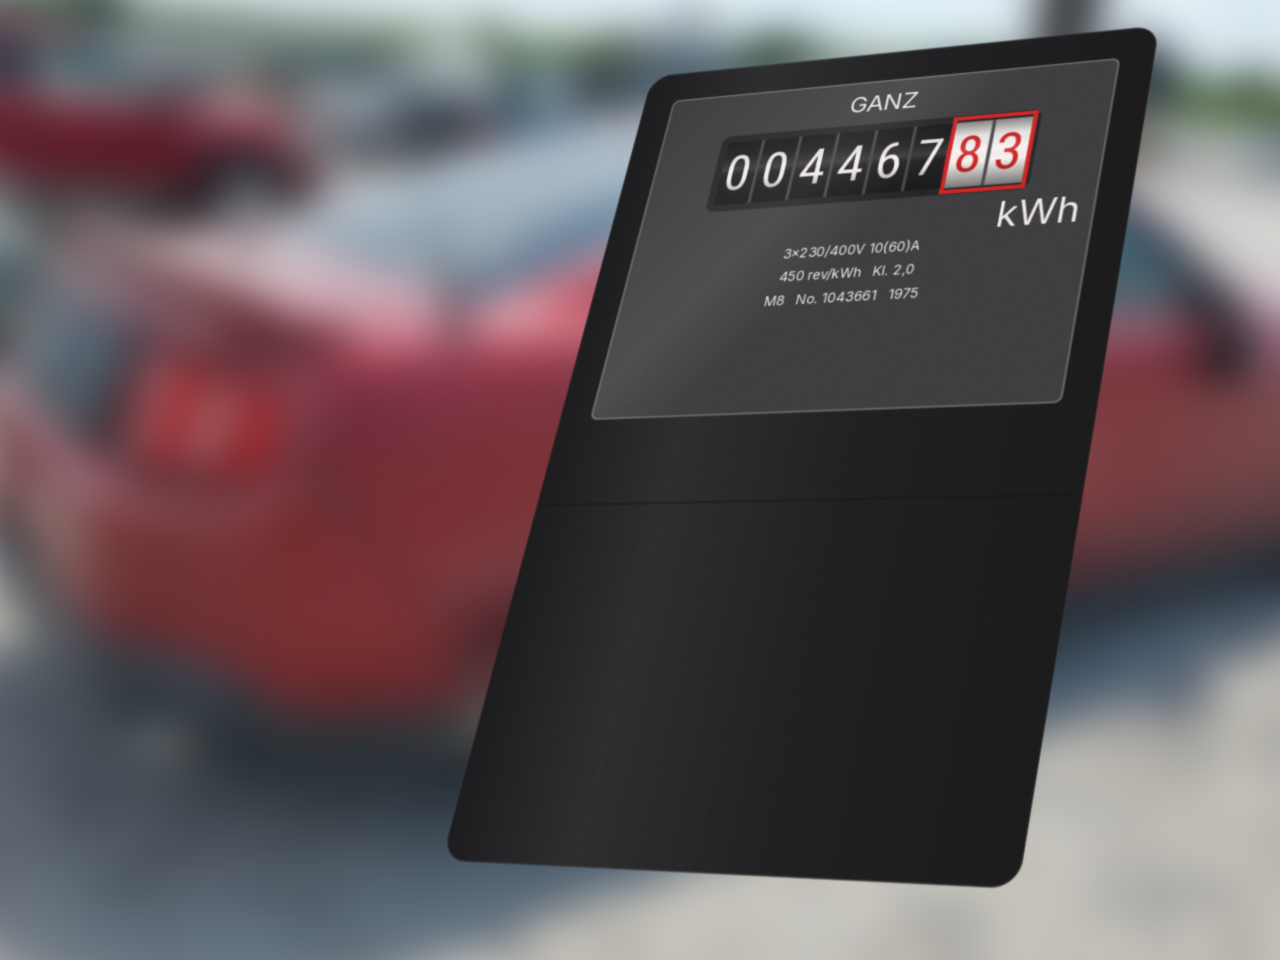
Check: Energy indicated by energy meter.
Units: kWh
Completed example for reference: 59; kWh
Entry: 4467.83; kWh
